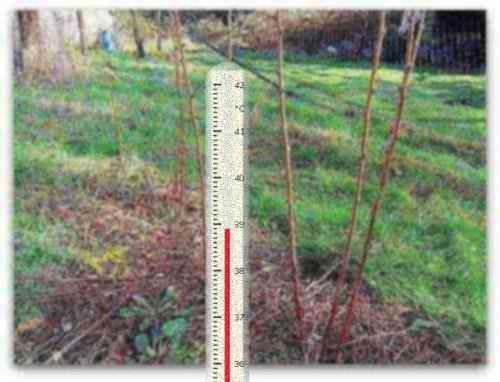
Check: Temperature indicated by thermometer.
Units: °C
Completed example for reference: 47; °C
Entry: 38.9; °C
